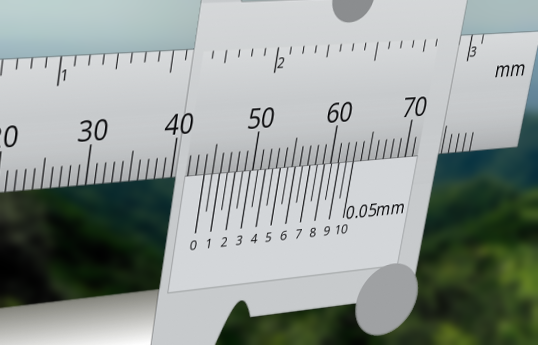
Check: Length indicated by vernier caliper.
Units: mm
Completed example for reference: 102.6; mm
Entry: 44.0; mm
